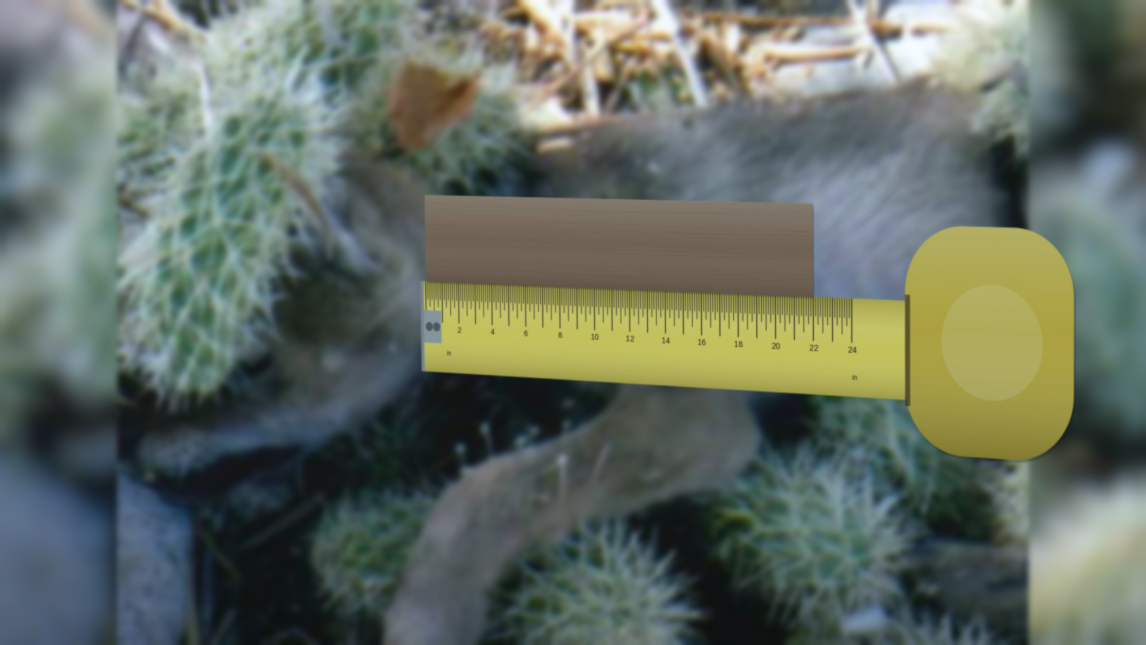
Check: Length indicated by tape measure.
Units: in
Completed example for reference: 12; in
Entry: 22; in
